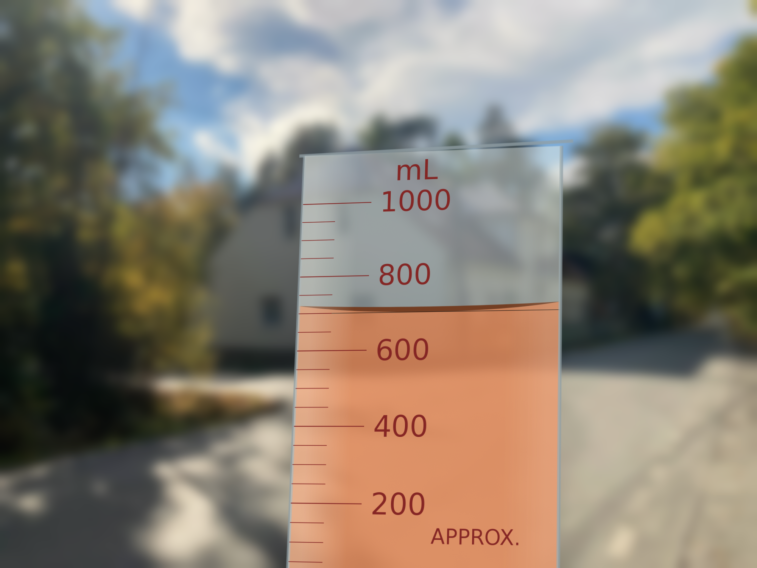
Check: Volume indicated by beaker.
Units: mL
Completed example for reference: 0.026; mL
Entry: 700; mL
